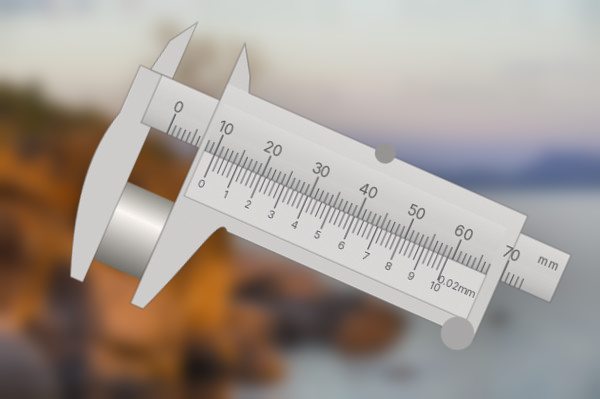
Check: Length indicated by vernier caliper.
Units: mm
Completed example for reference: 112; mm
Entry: 10.0; mm
